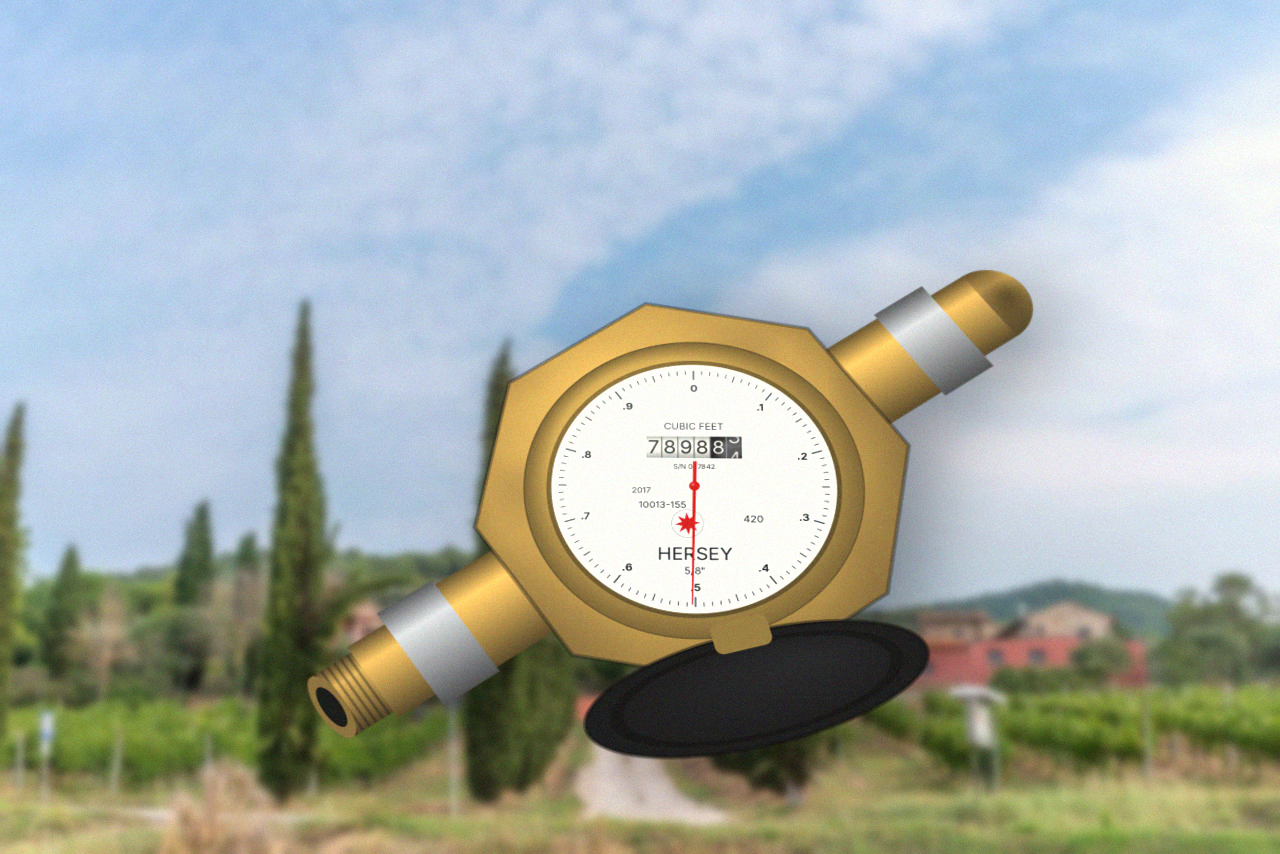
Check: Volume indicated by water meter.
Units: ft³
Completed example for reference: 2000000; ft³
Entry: 789883.50; ft³
